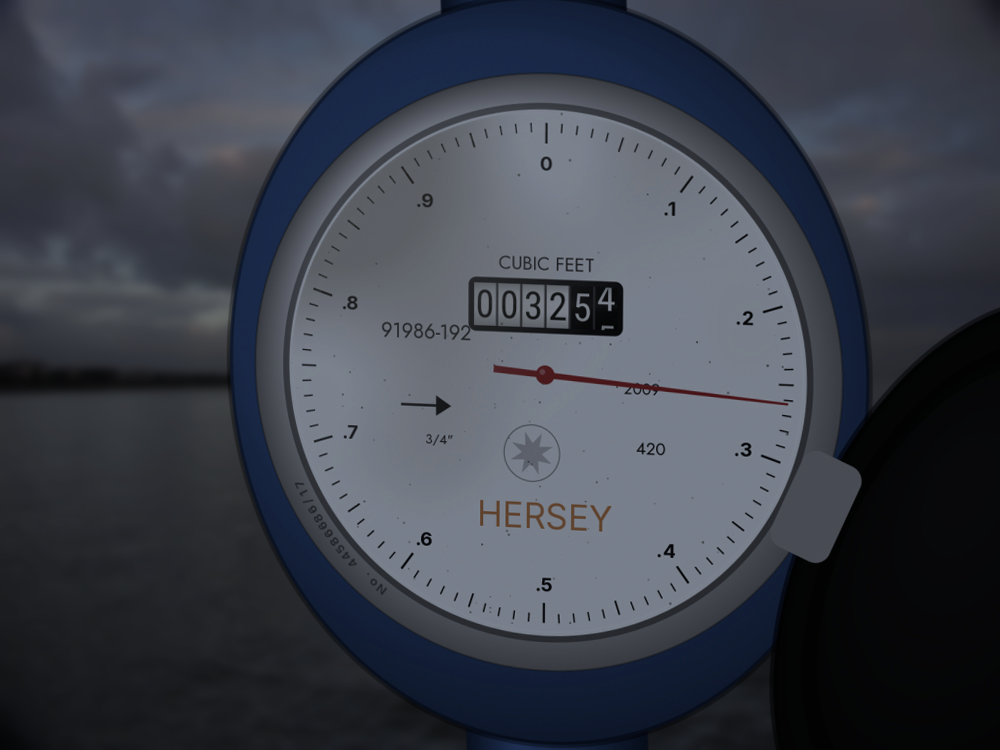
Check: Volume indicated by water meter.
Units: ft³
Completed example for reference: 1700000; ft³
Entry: 3254.26; ft³
